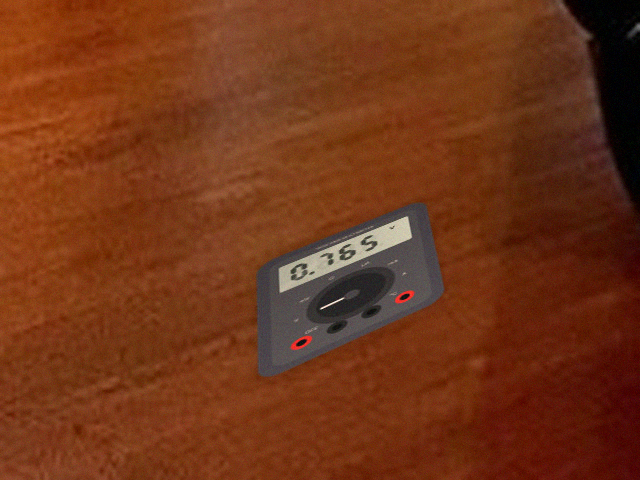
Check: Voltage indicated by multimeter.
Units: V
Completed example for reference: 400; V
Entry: 0.765; V
